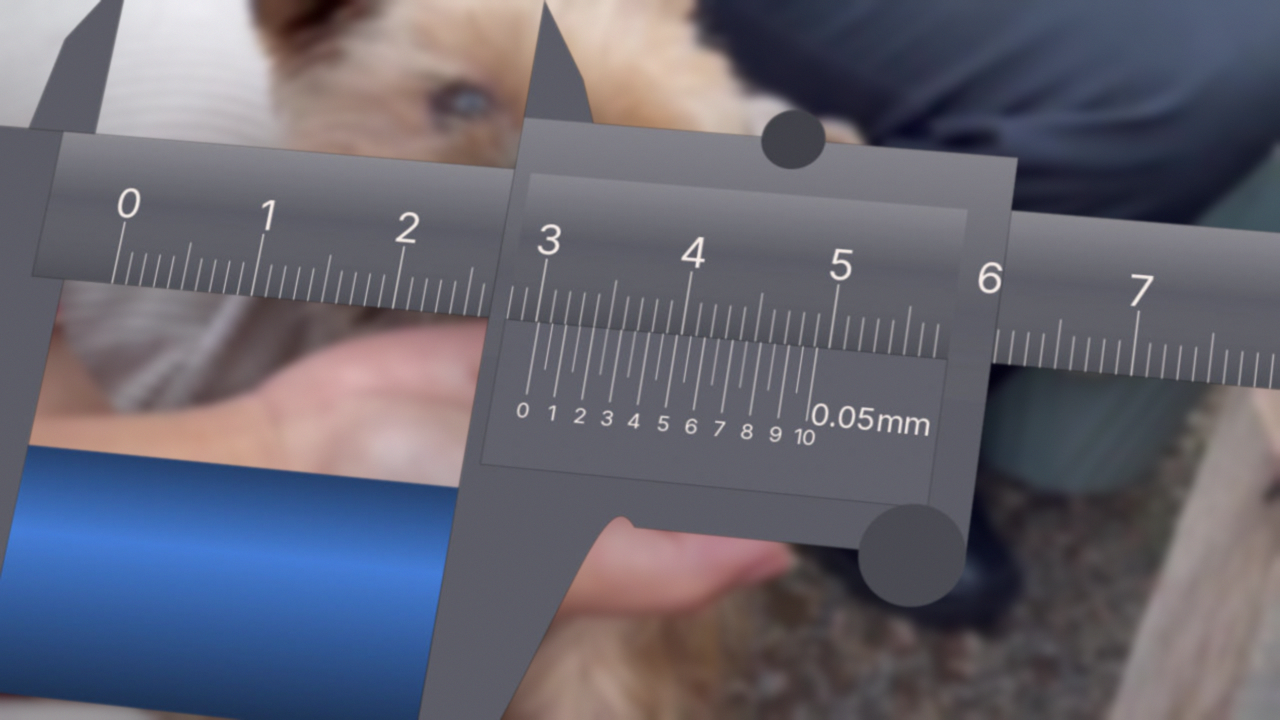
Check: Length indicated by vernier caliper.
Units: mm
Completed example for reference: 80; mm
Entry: 30.2; mm
